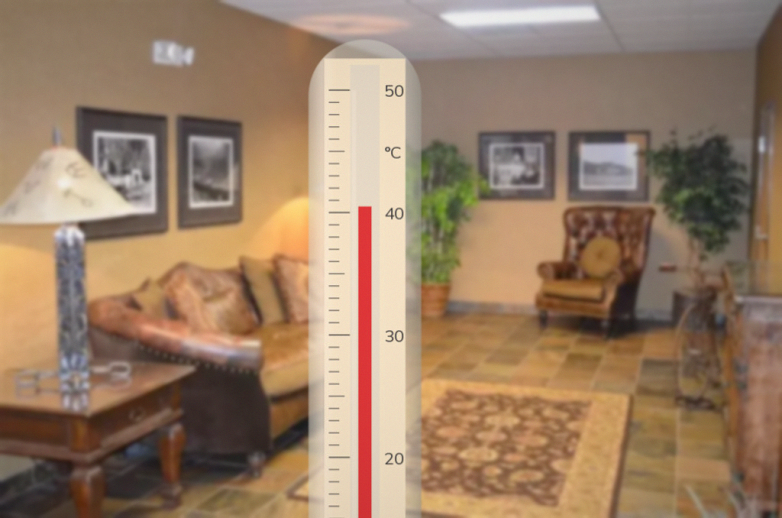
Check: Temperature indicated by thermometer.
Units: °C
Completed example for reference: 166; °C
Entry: 40.5; °C
